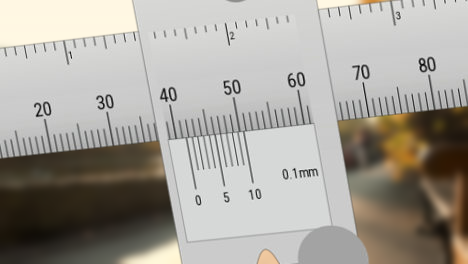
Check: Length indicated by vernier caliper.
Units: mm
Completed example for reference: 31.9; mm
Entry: 41.6; mm
